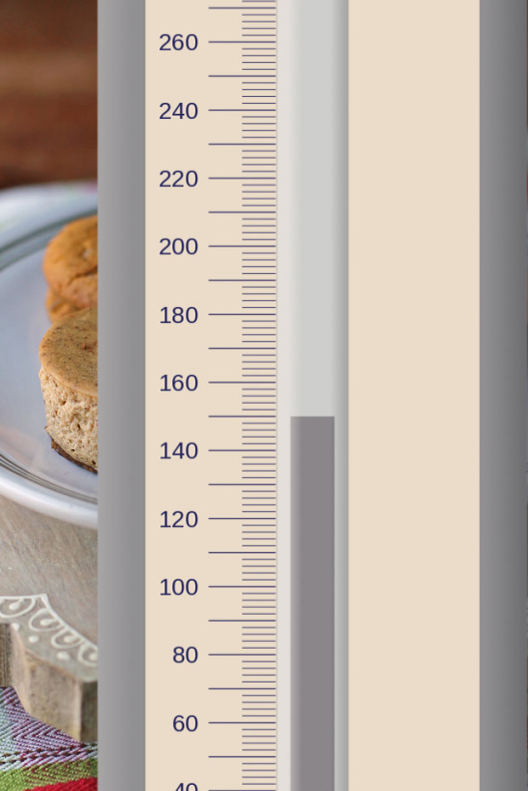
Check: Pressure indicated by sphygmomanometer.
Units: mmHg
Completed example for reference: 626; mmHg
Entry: 150; mmHg
